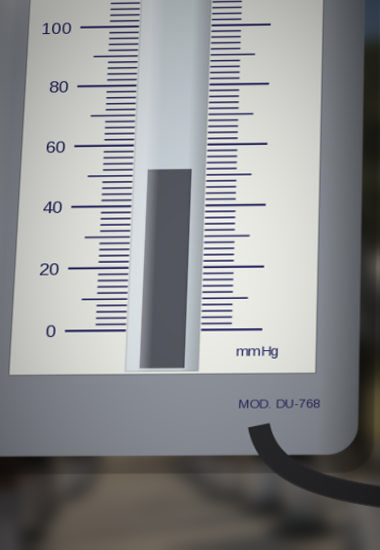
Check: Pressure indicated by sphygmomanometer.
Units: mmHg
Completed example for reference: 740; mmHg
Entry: 52; mmHg
